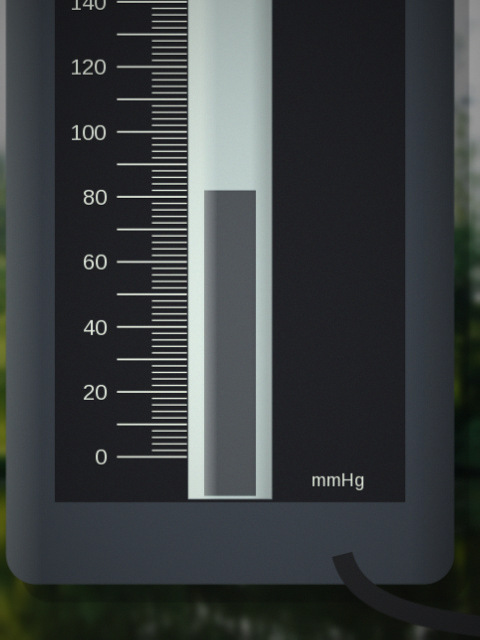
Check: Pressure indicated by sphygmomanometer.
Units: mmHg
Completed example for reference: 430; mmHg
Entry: 82; mmHg
